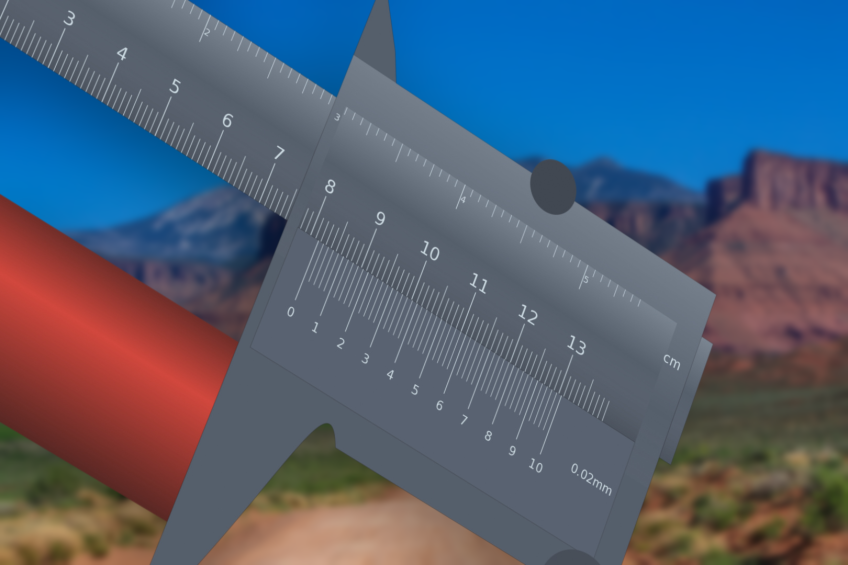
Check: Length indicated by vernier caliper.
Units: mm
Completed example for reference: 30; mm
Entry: 81.6; mm
